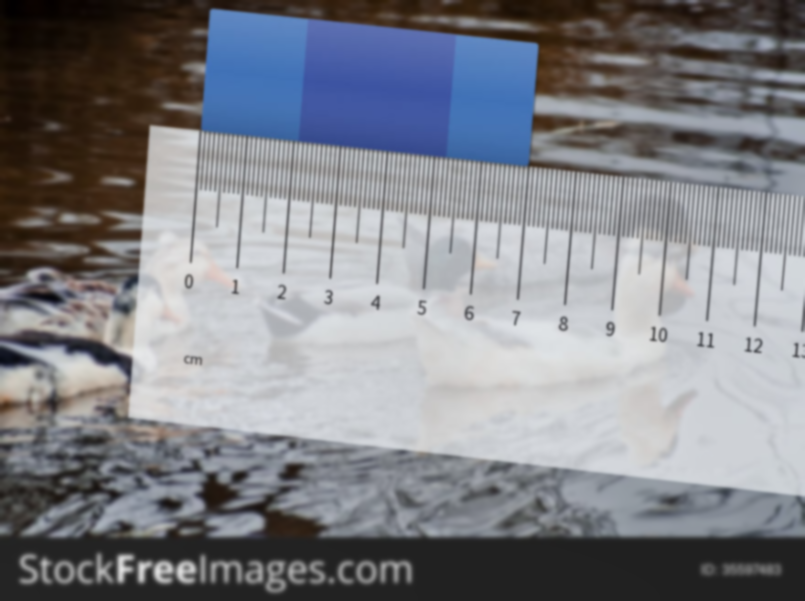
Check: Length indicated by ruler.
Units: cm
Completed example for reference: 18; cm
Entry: 7; cm
